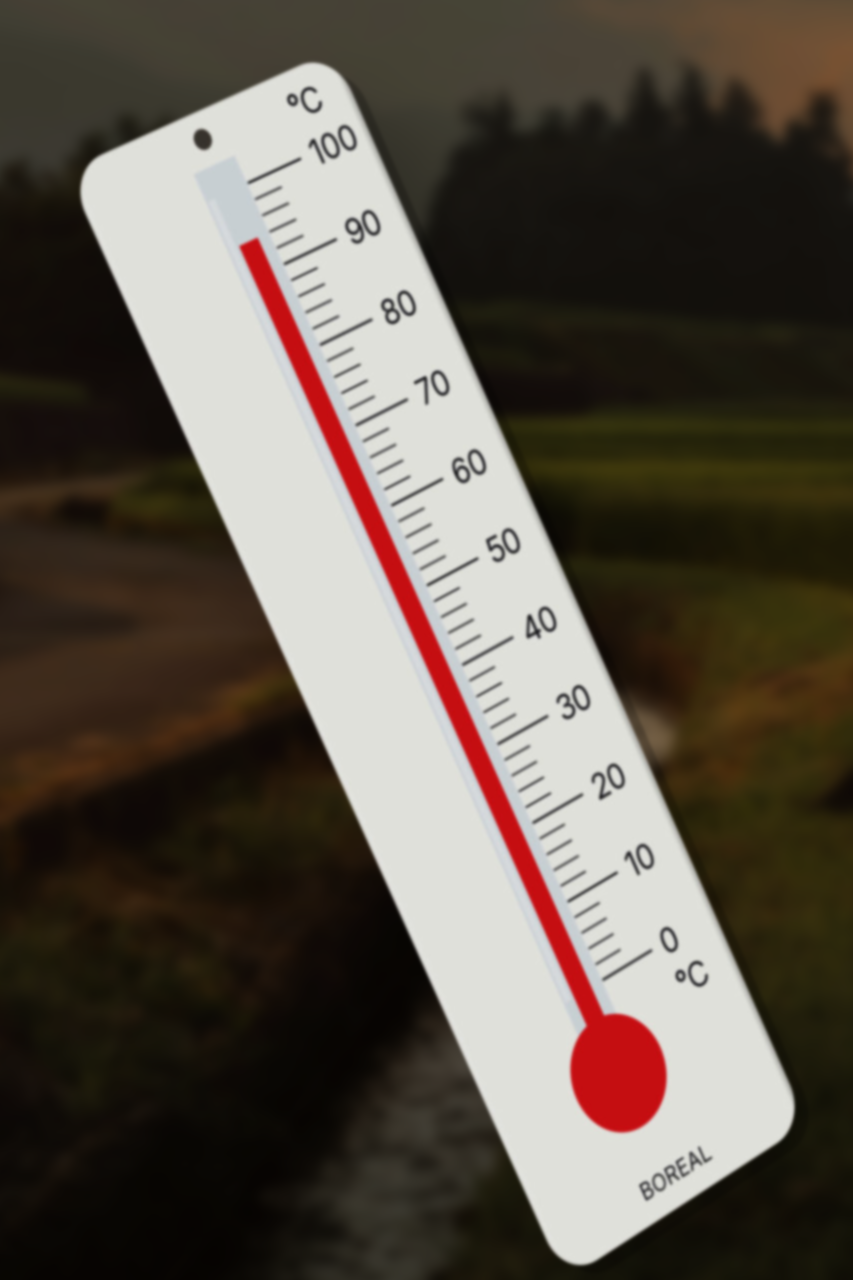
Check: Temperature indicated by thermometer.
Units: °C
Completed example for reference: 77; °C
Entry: 94; °C
